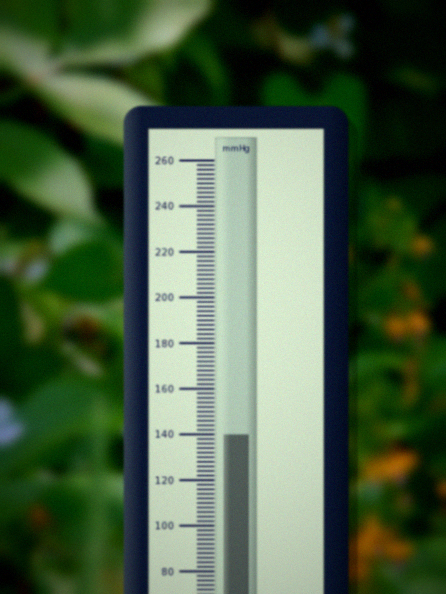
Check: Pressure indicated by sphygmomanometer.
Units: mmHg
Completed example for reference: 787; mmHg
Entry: 140; mmHg
